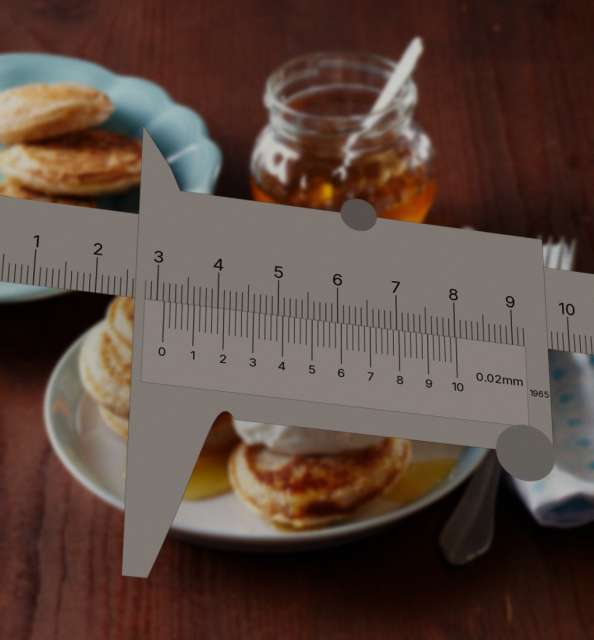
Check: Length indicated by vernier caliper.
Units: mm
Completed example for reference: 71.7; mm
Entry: 31.2; mm
